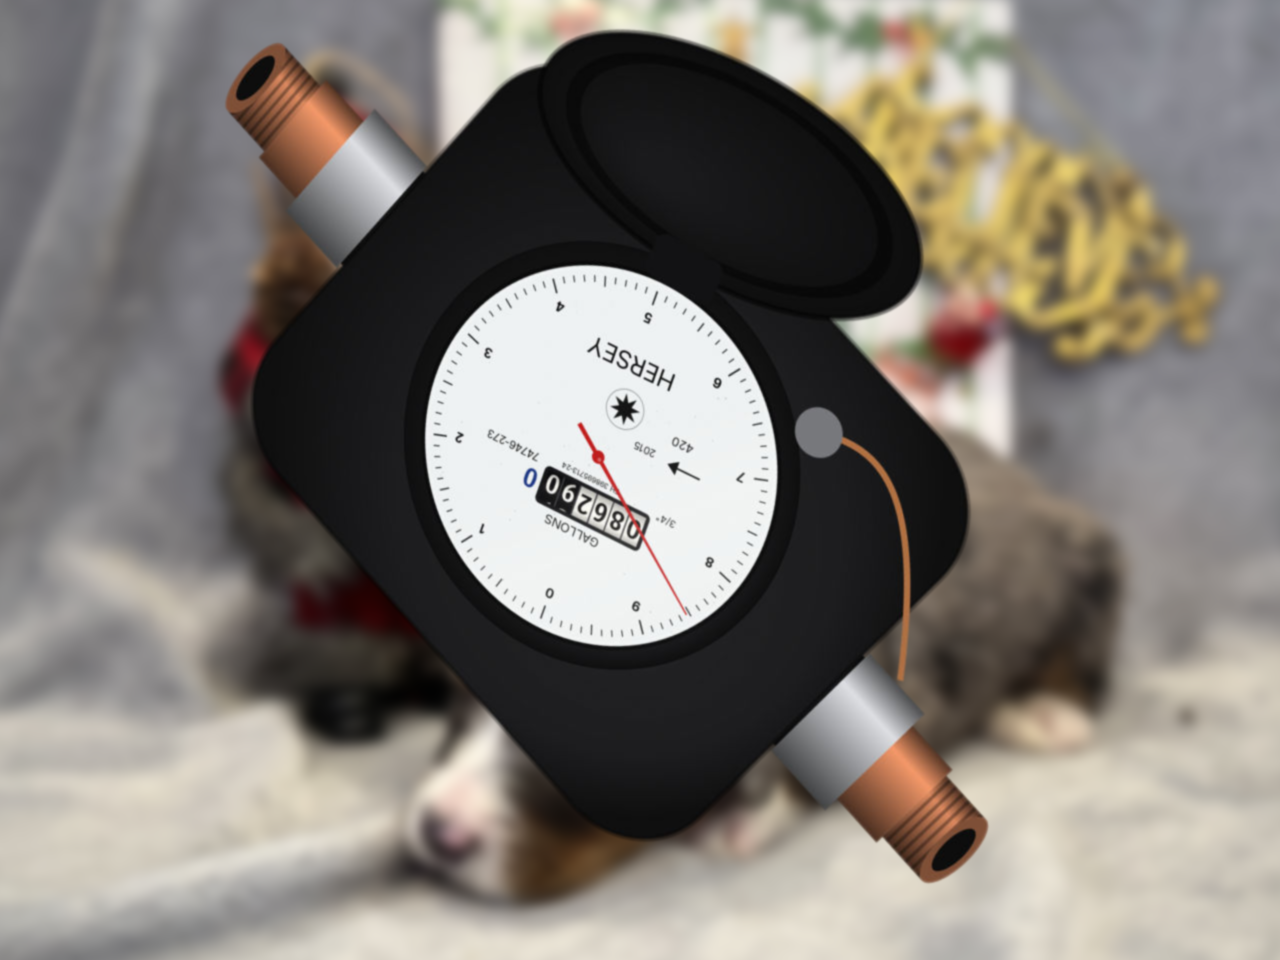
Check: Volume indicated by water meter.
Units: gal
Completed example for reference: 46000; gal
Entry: 862898.5; gal
